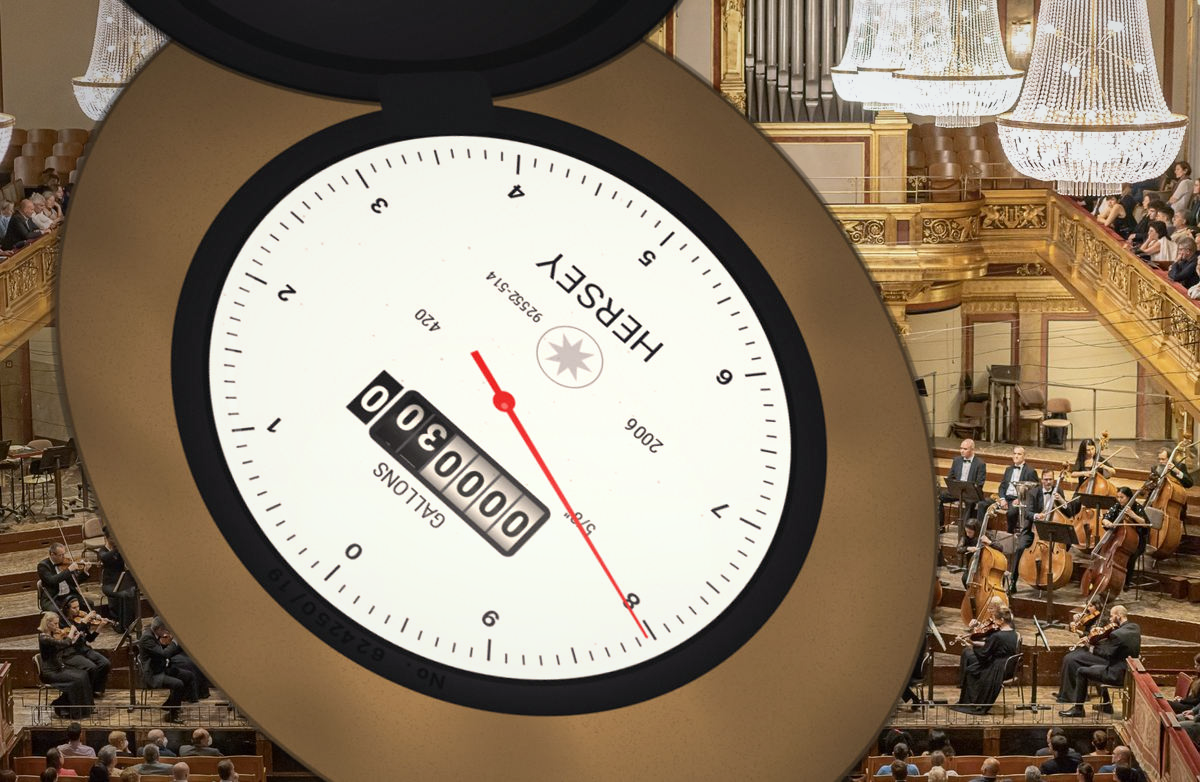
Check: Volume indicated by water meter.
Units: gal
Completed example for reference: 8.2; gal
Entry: 298.0; gal
